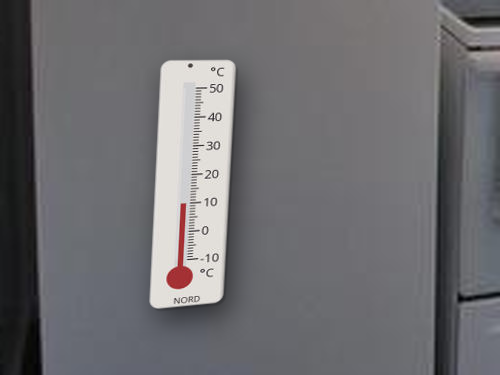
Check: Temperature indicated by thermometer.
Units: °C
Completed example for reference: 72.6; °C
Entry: 10; °C
